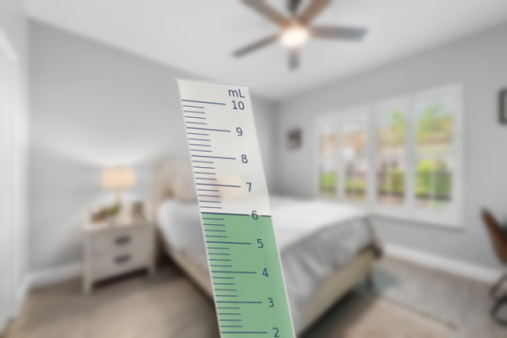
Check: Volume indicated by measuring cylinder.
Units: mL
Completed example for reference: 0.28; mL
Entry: 6; mL
